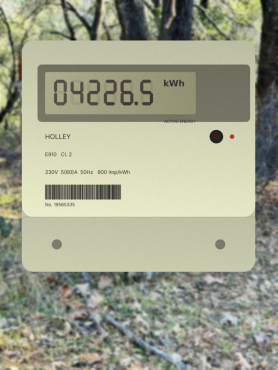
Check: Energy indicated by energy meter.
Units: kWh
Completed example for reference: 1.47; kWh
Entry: 4226.5; kWh
